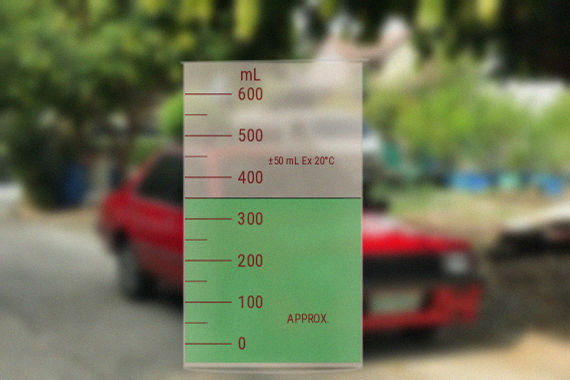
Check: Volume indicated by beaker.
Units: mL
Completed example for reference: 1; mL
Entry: 350; mL
